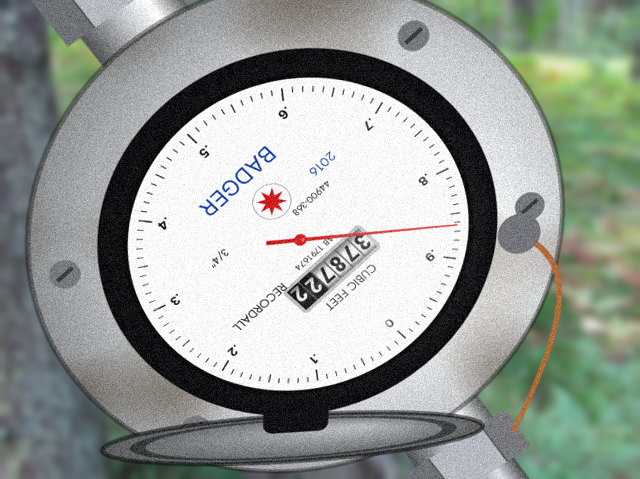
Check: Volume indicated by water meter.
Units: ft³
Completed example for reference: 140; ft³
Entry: 378721.86; ft³
